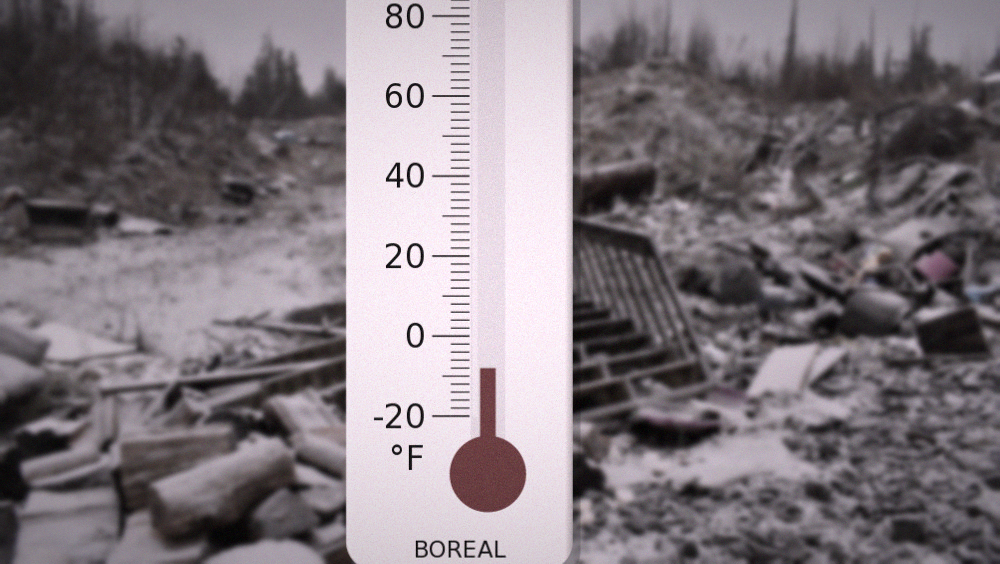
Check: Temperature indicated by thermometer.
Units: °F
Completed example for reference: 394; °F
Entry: -8; °F
